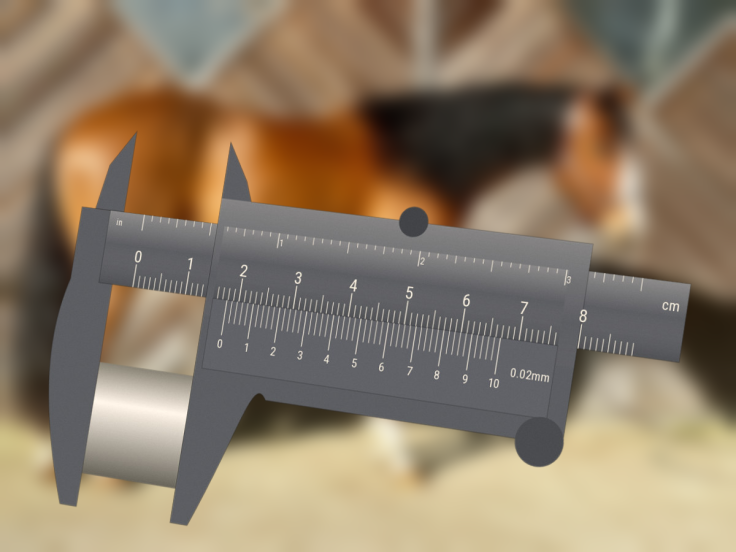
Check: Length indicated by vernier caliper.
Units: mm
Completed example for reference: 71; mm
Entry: 17.8; mm
